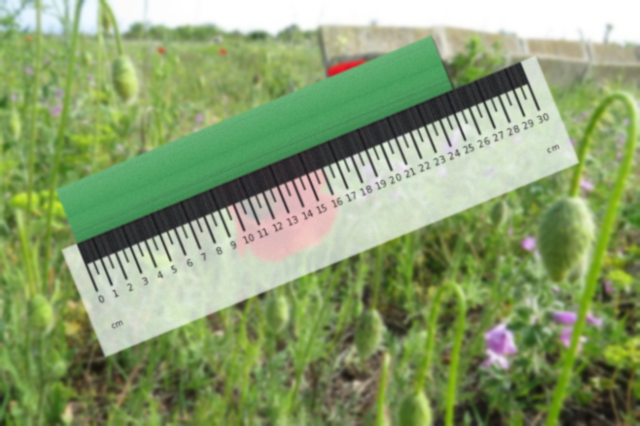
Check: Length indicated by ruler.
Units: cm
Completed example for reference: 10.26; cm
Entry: 25.5; cm
